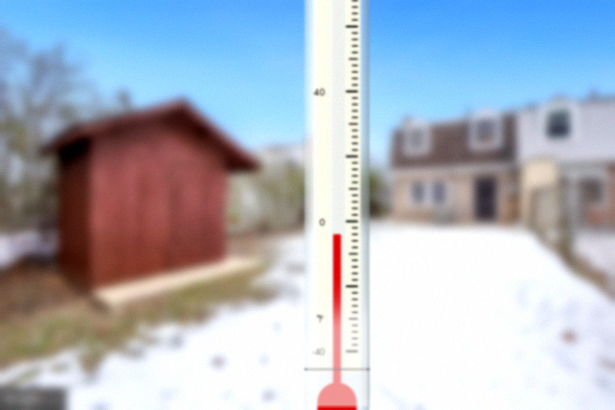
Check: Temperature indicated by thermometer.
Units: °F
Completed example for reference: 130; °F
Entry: -4; °F
